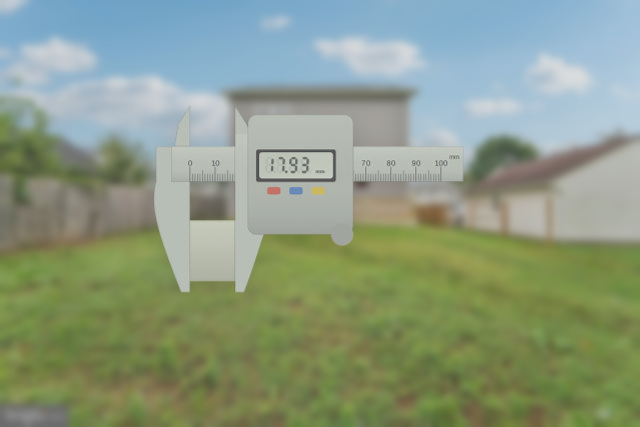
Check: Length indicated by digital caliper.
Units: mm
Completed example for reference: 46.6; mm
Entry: 17.93; mm
